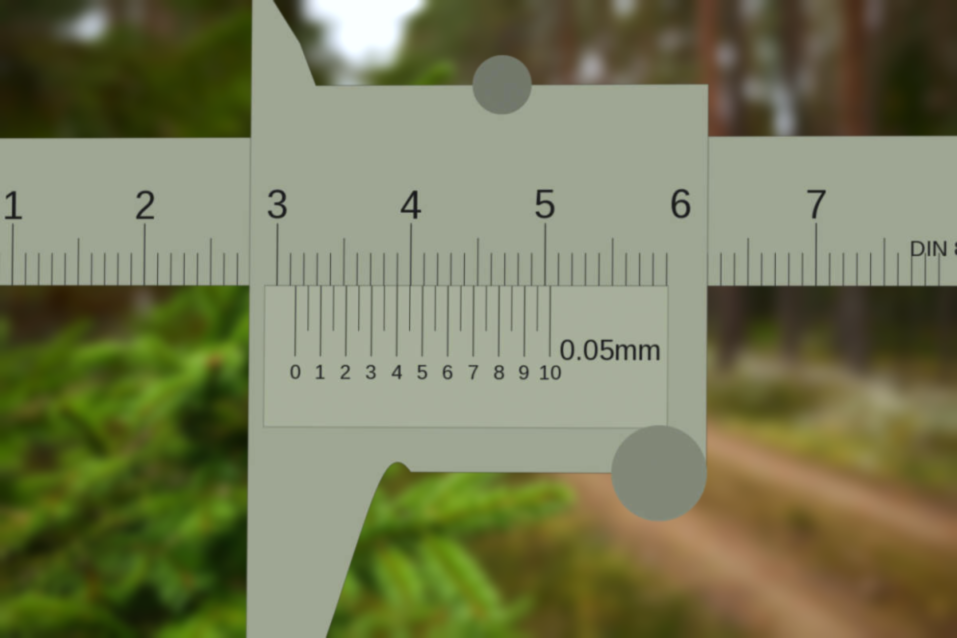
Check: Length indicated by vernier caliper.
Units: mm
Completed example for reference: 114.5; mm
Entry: 31.4; mm
